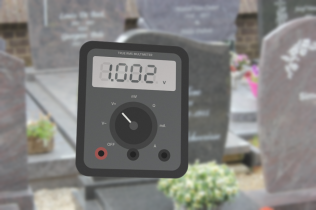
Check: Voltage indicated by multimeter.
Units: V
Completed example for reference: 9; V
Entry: 1.002; V
